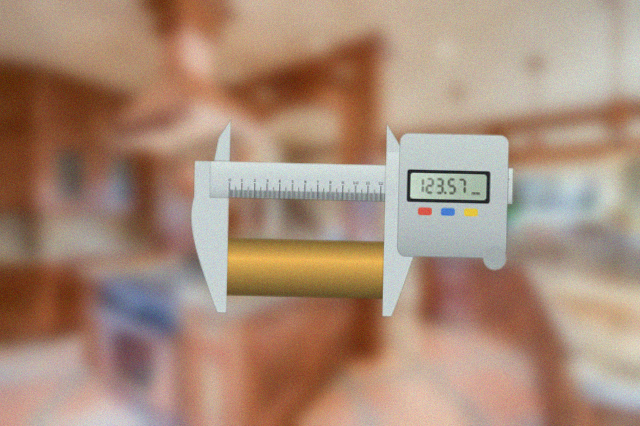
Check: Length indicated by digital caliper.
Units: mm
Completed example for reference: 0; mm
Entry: 123.57; mm
